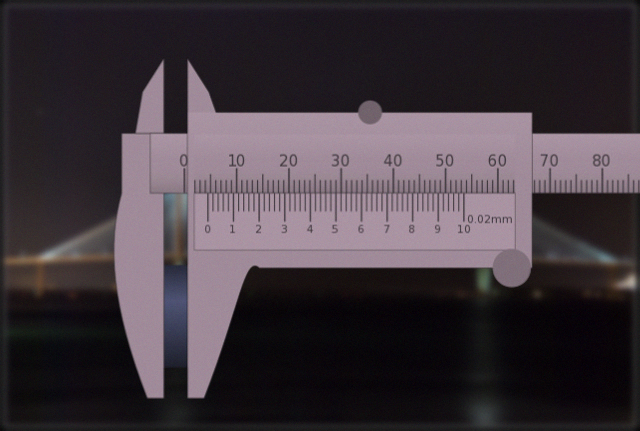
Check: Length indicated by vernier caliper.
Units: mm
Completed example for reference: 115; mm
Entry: 4.5; mm
